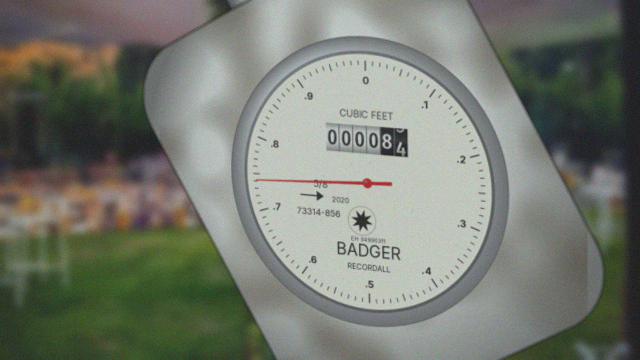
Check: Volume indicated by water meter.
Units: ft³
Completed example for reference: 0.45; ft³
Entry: 83.74; ft³
